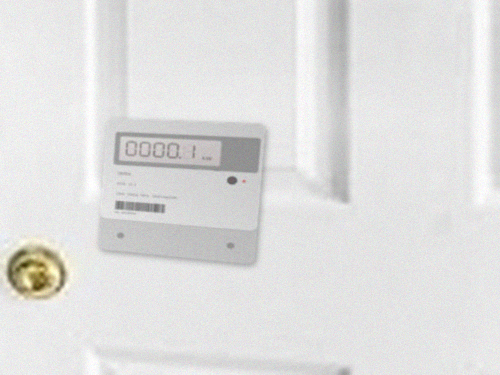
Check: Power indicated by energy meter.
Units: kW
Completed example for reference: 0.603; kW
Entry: 0.1; kW
